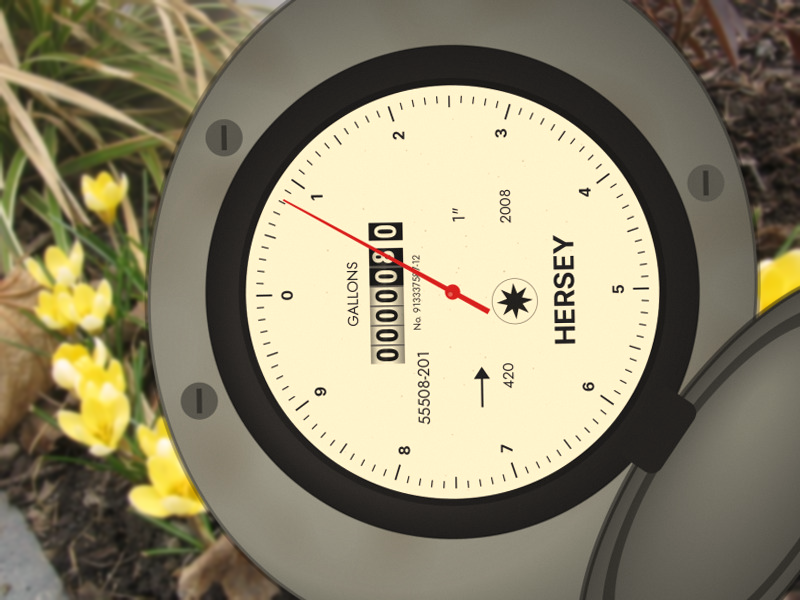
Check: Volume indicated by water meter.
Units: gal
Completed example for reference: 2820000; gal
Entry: 80.8; gal
